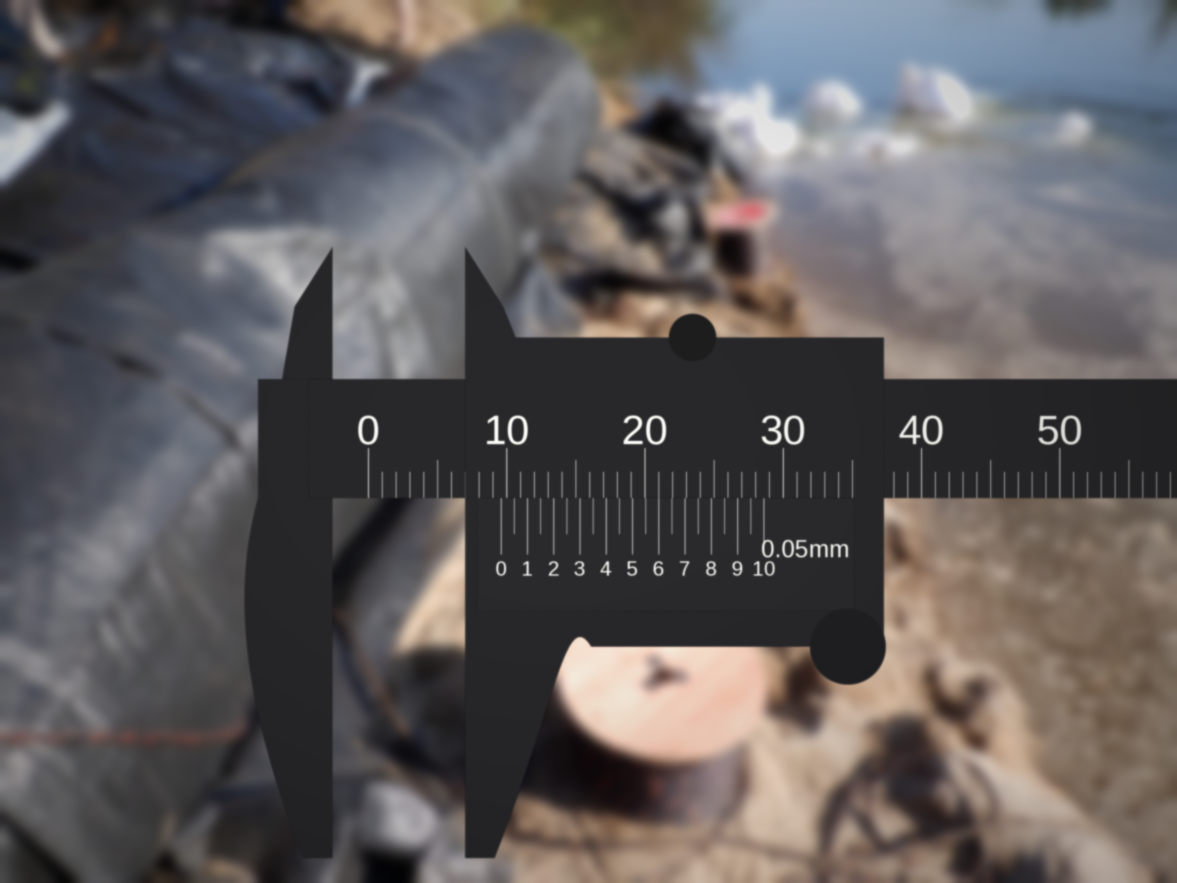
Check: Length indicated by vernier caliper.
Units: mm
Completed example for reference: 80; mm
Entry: 9.6; mm
